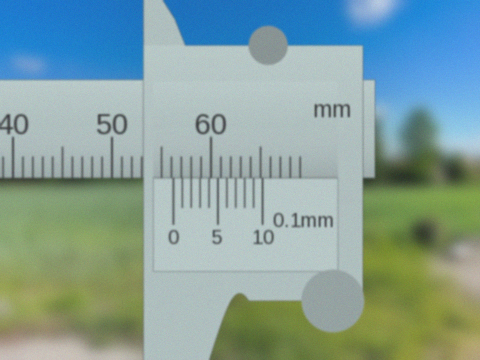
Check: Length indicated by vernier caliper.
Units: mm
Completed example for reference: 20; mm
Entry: 56.2; mm
